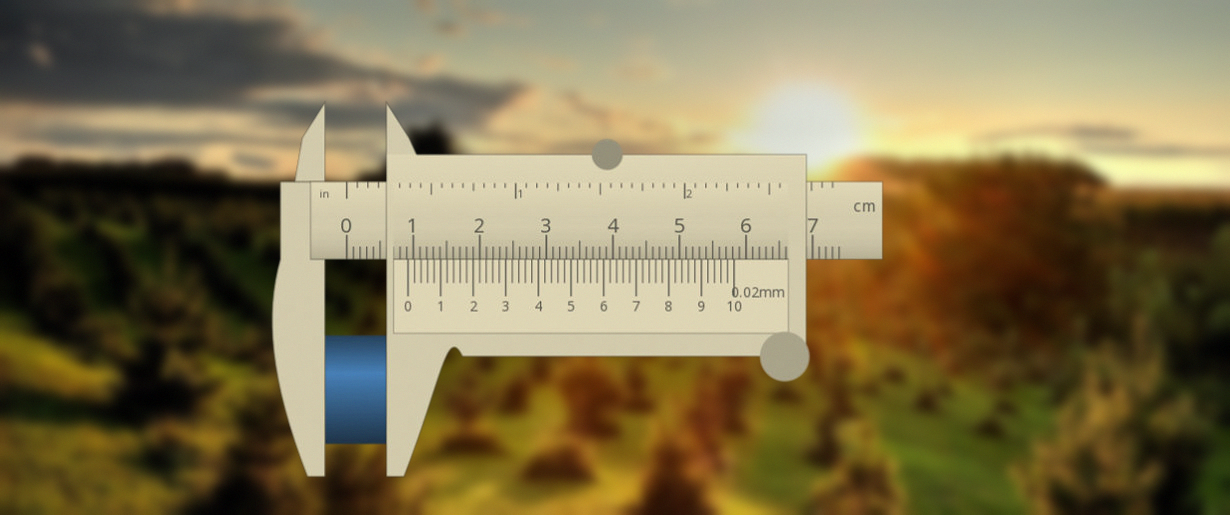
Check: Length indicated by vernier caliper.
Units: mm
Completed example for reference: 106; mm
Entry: 9.2; mm
